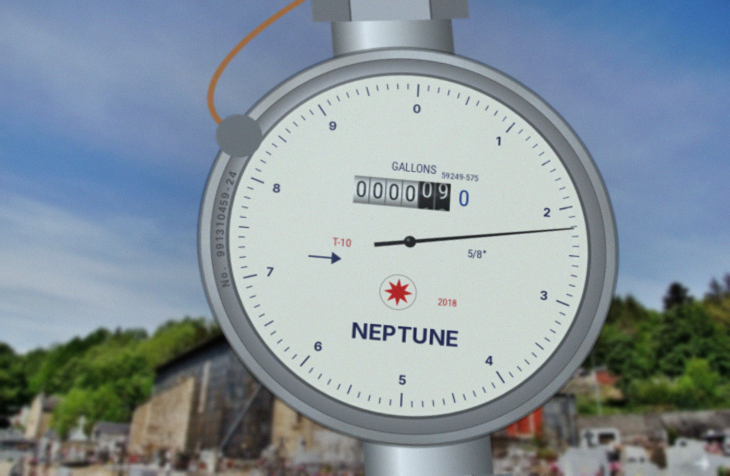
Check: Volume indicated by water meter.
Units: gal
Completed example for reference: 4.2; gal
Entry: 92.2; gal
